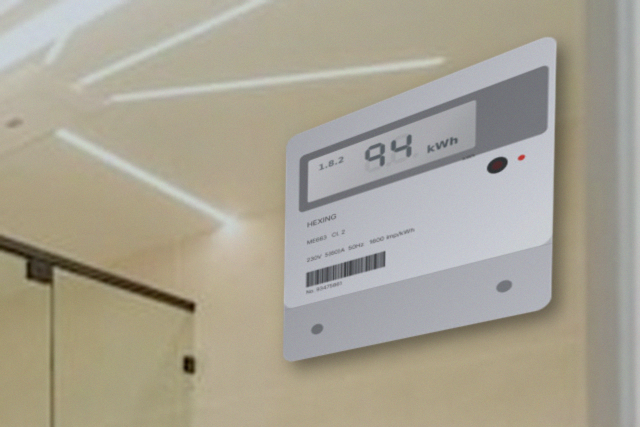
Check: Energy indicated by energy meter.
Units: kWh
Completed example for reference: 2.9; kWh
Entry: 94; kWh
